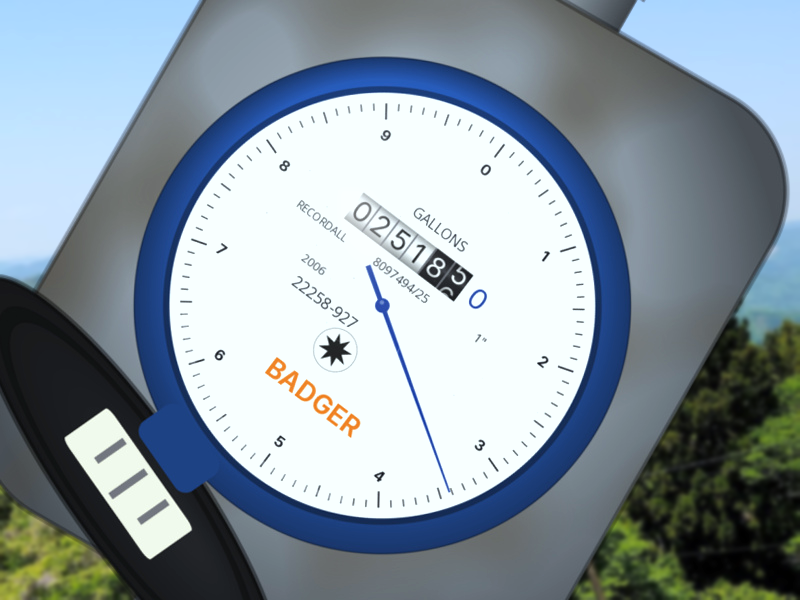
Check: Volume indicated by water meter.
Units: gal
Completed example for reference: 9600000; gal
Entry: 251853.4; gal
